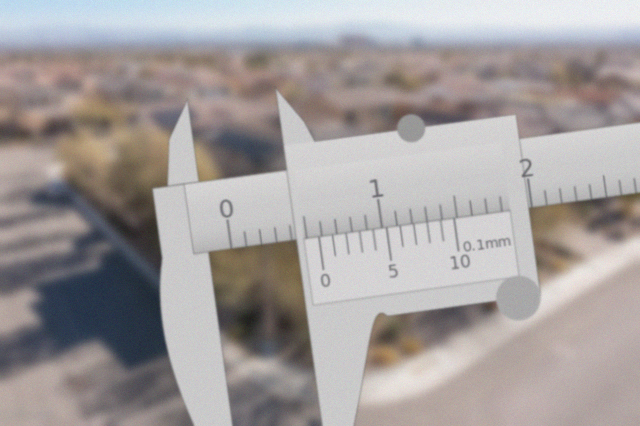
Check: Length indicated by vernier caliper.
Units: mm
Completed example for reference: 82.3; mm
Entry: 5.8; mm
